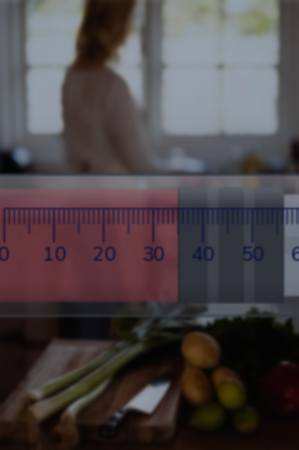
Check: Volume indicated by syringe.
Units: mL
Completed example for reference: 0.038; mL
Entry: 35; mL
